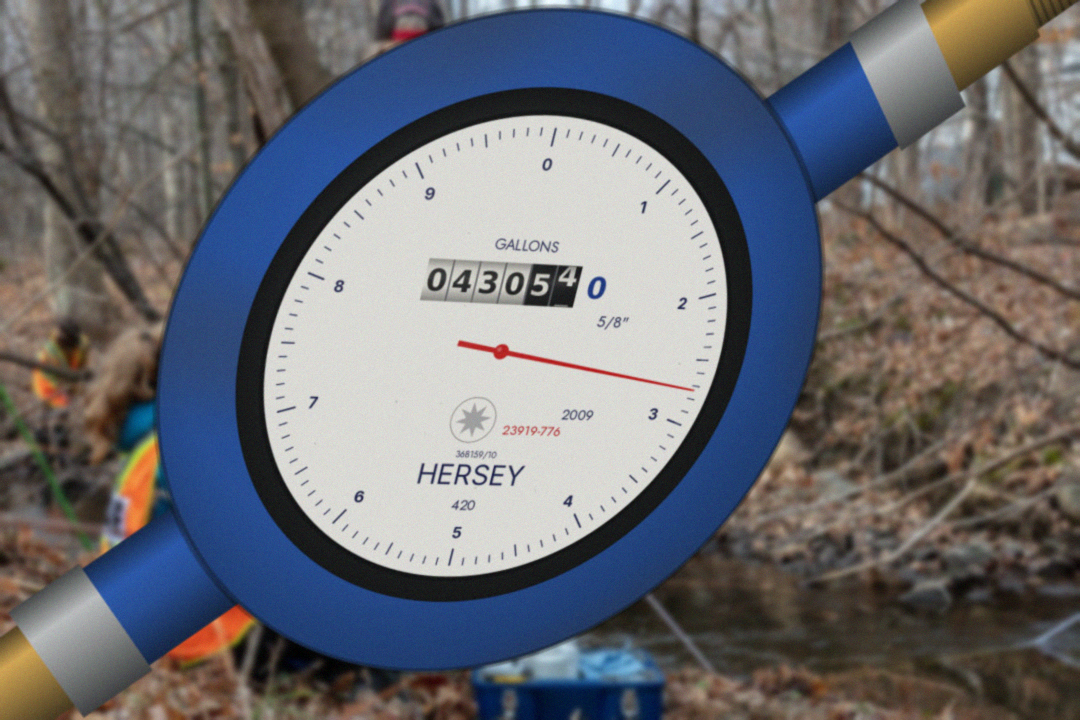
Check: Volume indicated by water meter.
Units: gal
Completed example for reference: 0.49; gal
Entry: 430542.7; gal
